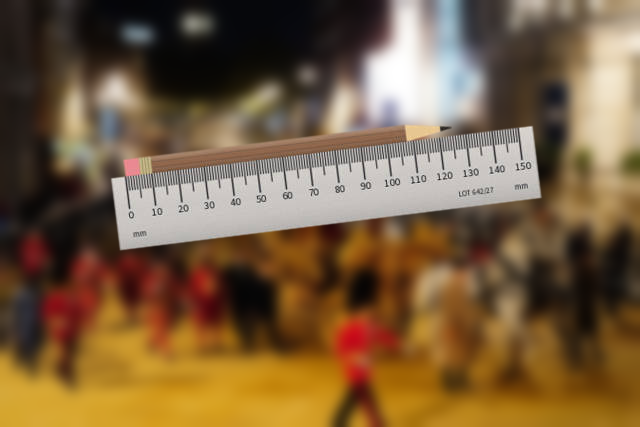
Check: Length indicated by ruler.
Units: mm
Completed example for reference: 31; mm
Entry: 125; mm
